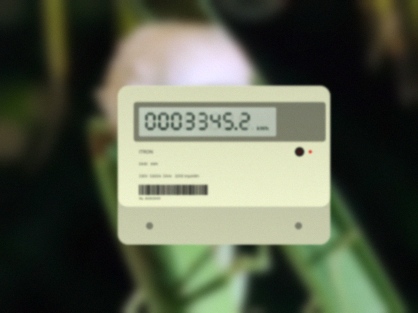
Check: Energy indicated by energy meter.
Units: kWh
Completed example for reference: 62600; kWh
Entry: 3345.2; kWh
